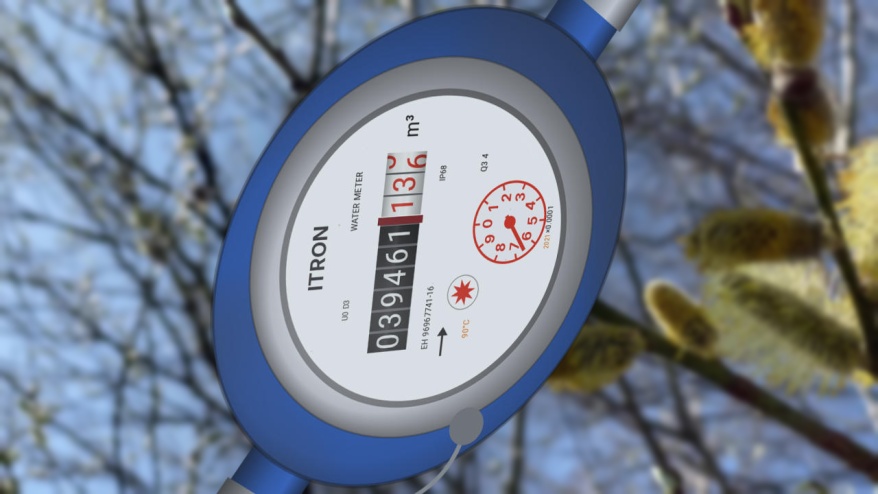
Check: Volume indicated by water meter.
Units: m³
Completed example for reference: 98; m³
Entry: 39461.1356; m³
